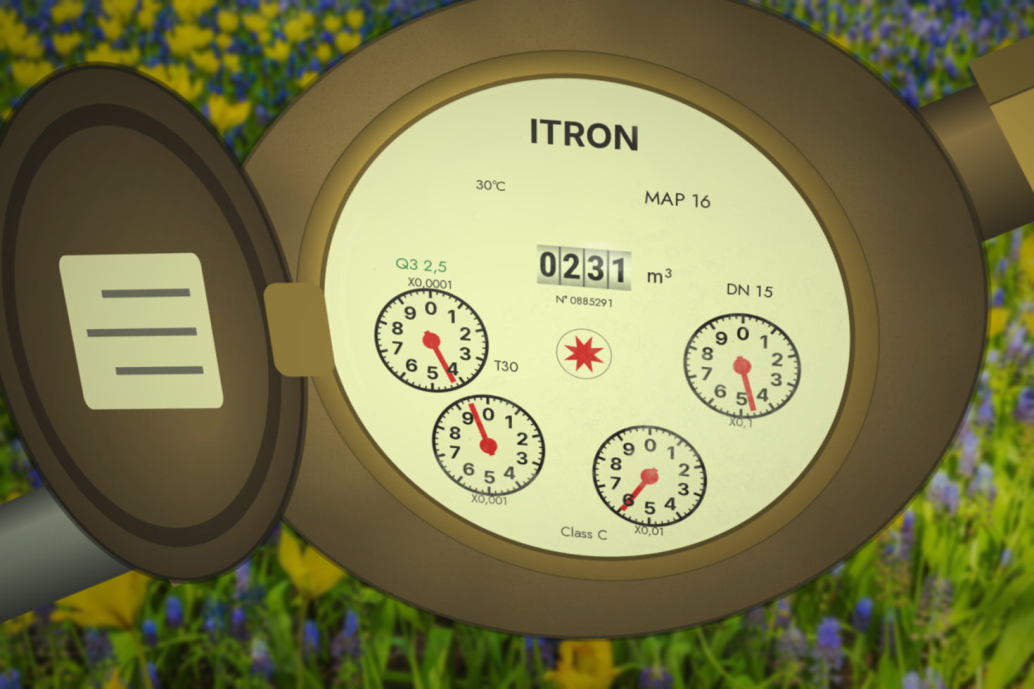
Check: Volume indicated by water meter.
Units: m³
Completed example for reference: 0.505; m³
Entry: 231.4594; m³
